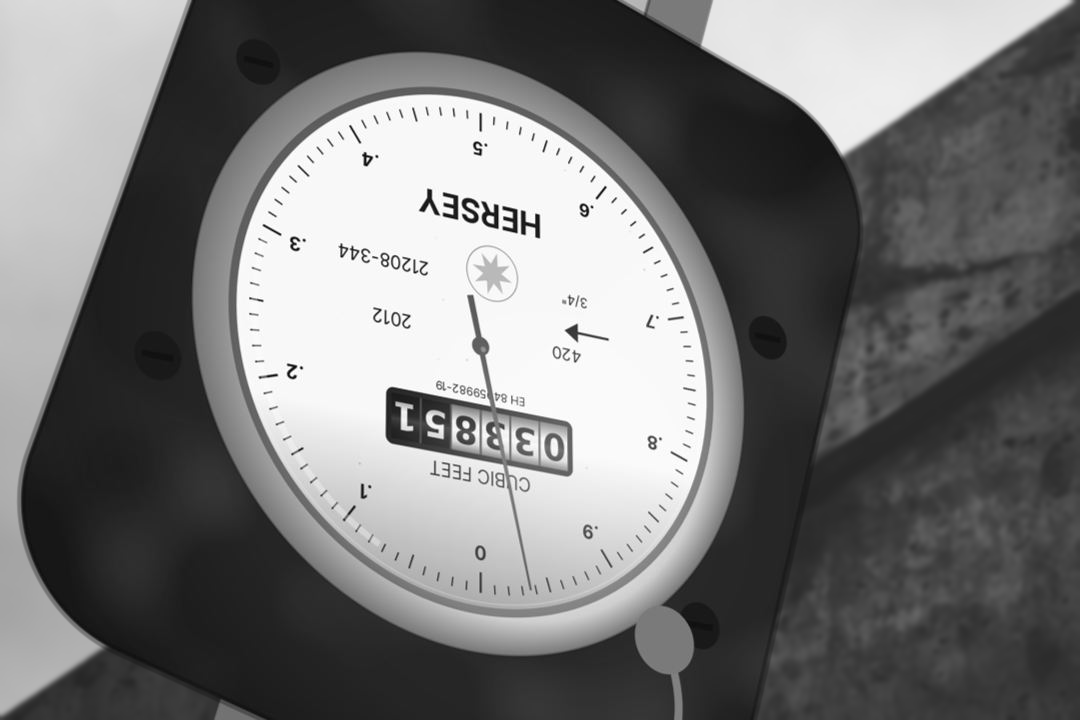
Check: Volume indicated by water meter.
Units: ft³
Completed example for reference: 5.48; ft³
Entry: 33850.96; ft³
